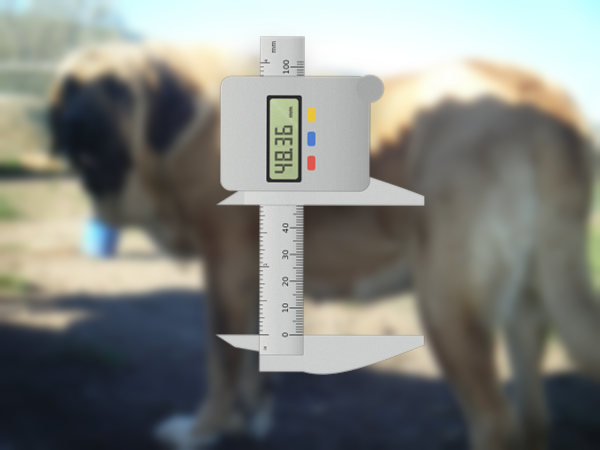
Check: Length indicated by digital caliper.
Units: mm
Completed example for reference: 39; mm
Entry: 48.36; mm
